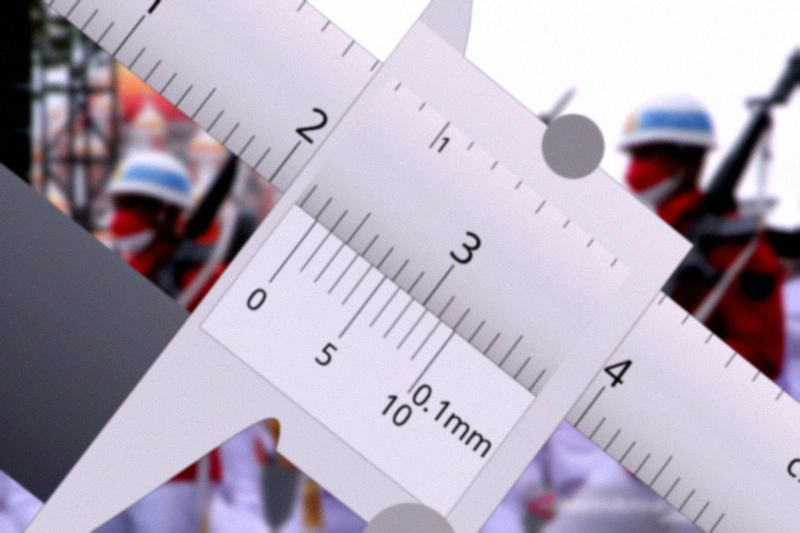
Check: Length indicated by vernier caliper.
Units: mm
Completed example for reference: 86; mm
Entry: 23.1; mm
